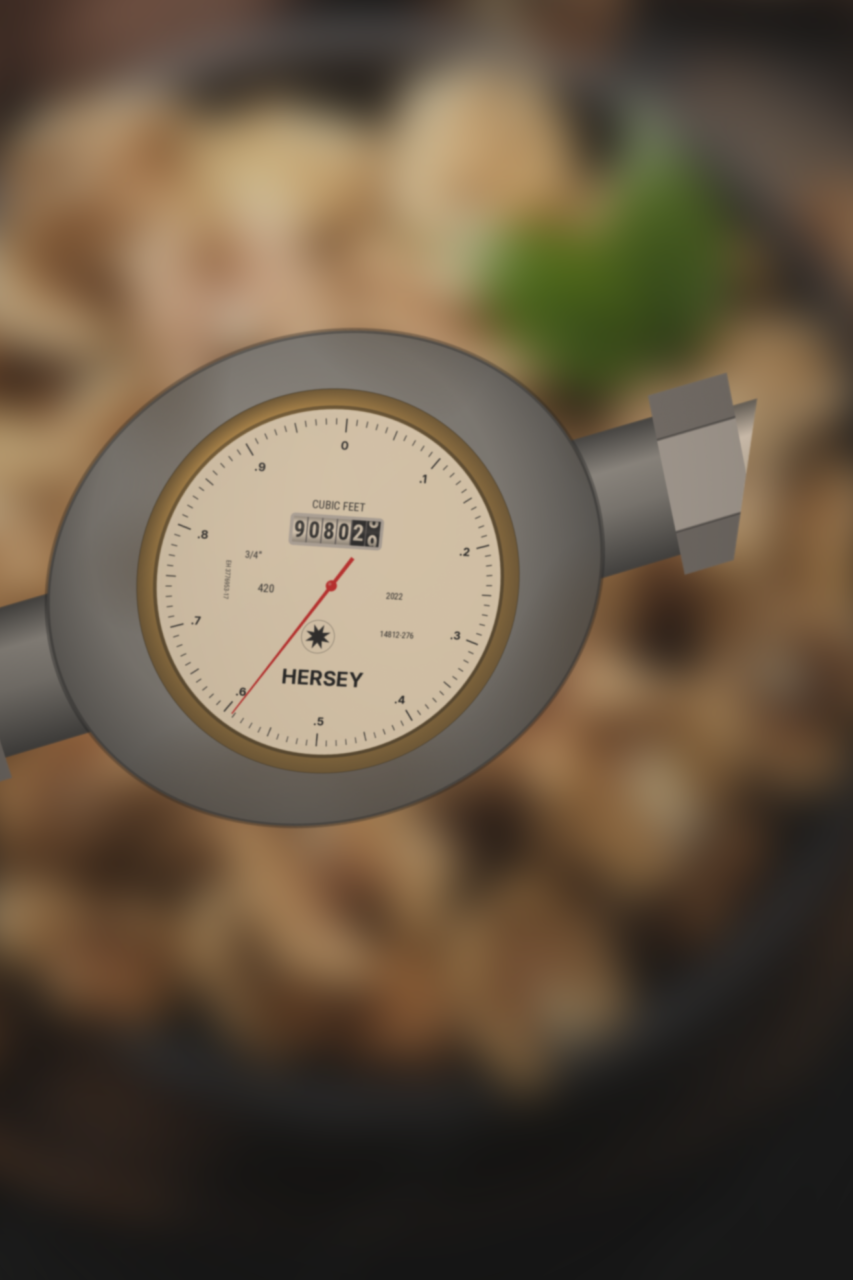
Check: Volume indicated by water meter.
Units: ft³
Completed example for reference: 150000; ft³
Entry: 908028.59; ft³
